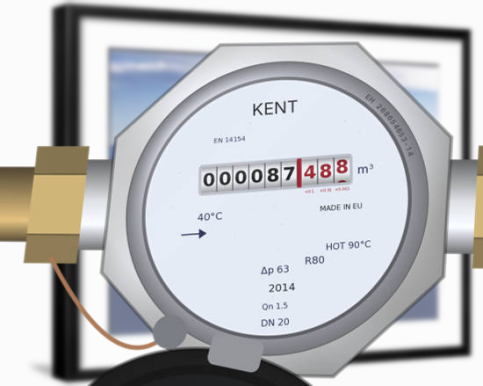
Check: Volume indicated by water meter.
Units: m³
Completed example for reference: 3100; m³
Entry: 87.488; m³
